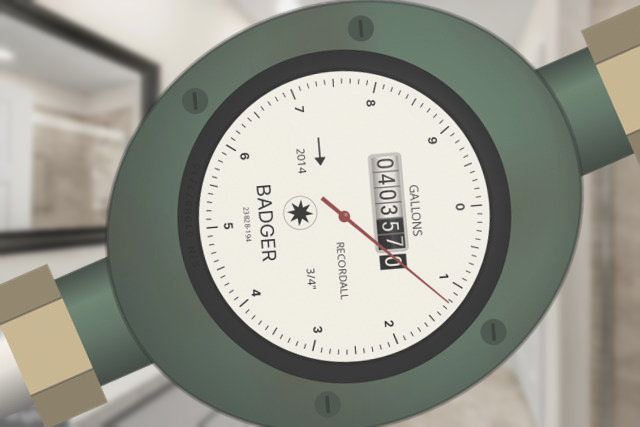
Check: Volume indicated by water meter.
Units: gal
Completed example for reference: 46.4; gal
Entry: 403571.2; gal
